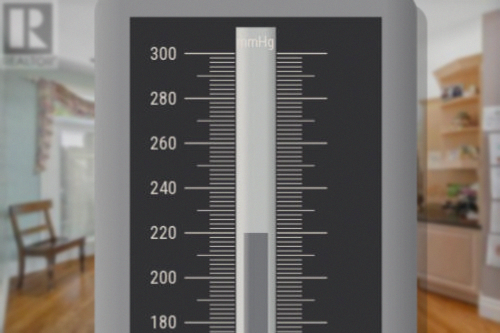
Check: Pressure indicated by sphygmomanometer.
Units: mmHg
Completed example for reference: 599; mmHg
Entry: 220; mmHg
